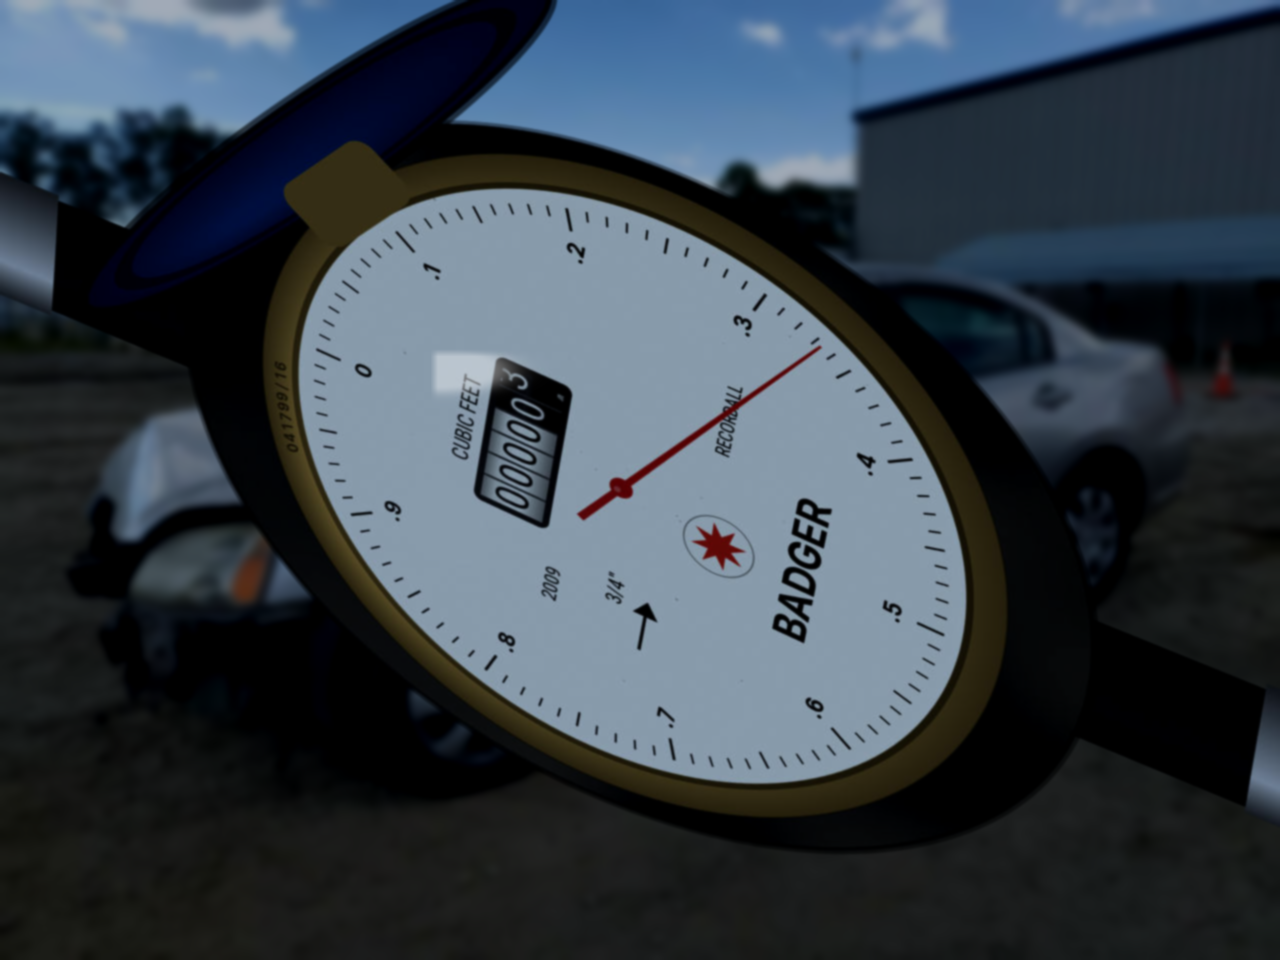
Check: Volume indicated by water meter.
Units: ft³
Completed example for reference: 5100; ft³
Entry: 3.33; ft³
